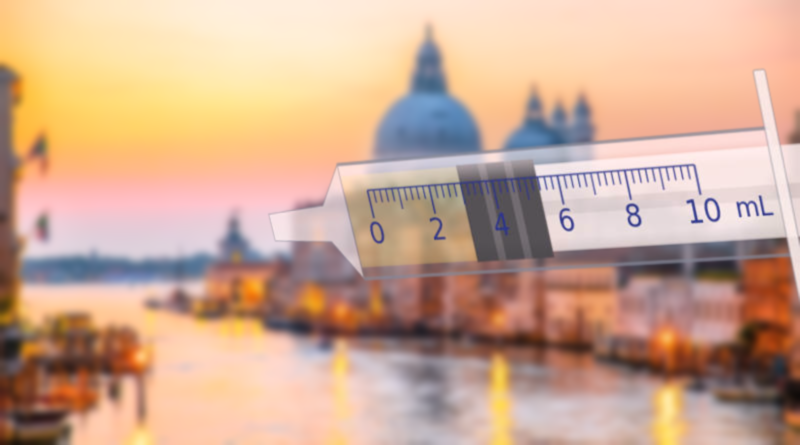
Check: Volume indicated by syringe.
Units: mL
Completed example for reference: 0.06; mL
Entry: 3; mL
